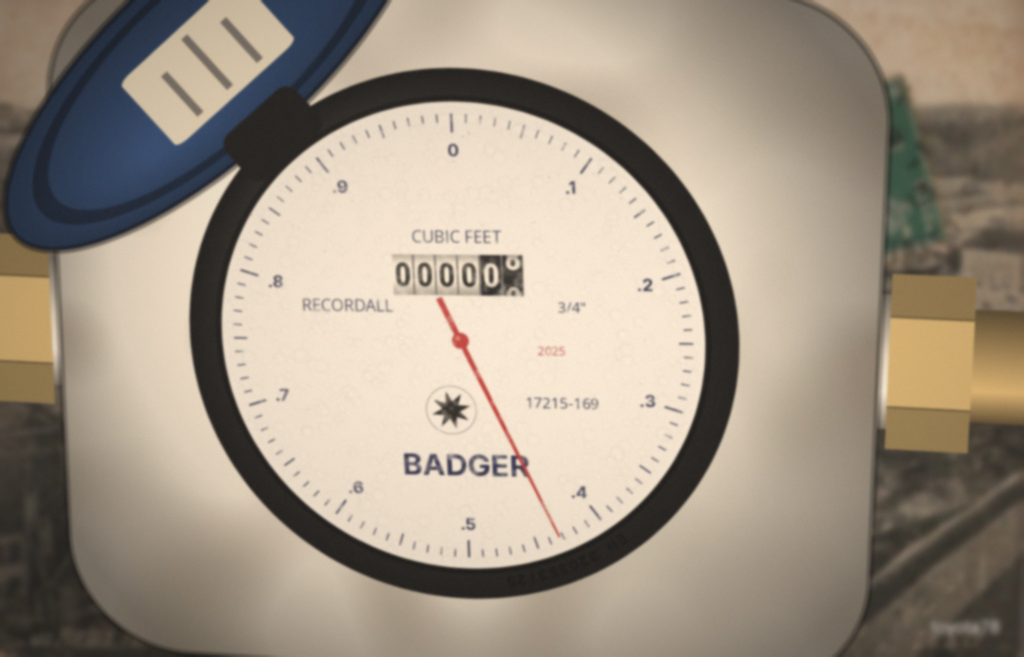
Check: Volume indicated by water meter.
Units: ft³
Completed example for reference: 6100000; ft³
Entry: 8.43; ft³
